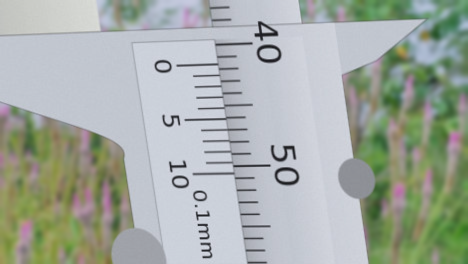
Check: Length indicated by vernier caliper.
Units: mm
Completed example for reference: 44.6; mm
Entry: 41.6; mm
